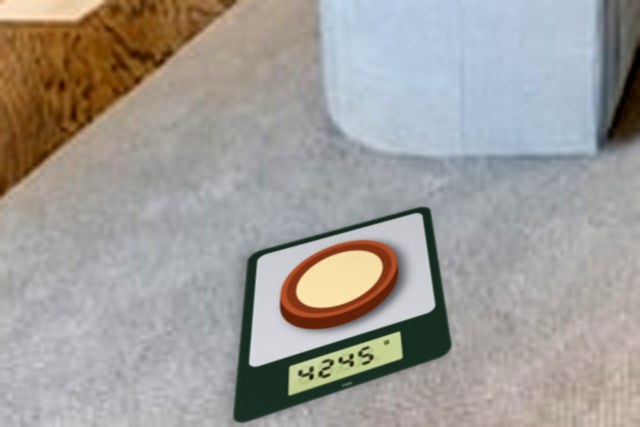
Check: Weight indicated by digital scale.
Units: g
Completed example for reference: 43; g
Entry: 4245; g
